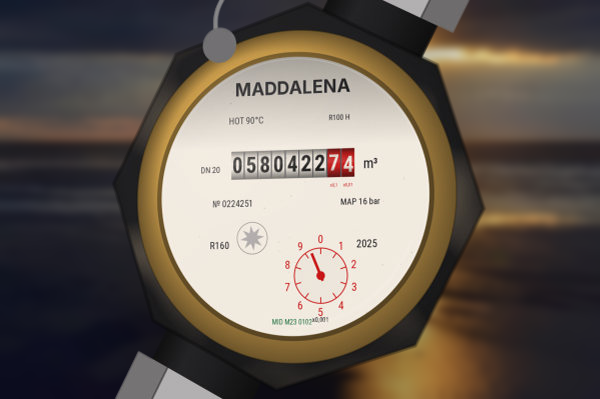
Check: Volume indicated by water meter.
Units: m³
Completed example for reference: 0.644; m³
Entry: 580422.739; m³
